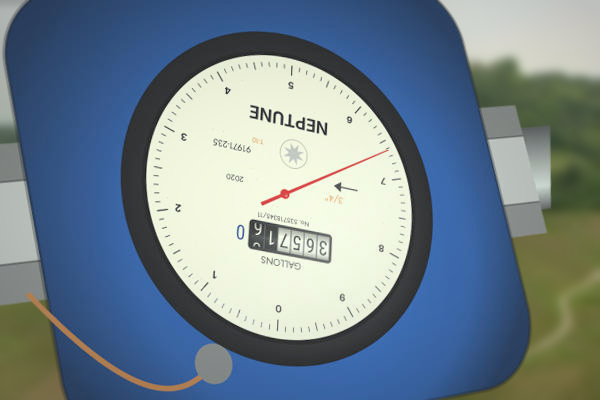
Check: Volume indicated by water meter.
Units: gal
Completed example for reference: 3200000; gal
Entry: 3657156.6; gal
